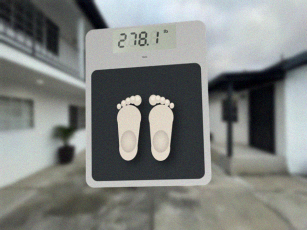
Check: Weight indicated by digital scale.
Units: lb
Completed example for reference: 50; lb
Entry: 278.1; lb
